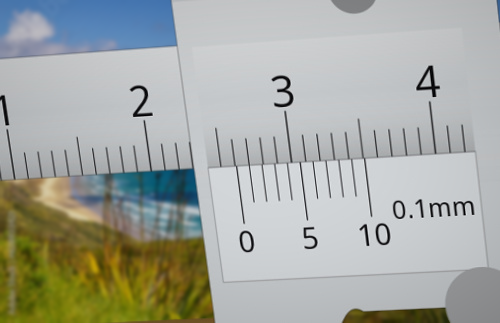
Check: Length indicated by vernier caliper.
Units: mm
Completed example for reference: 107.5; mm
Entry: 26.1; mm
